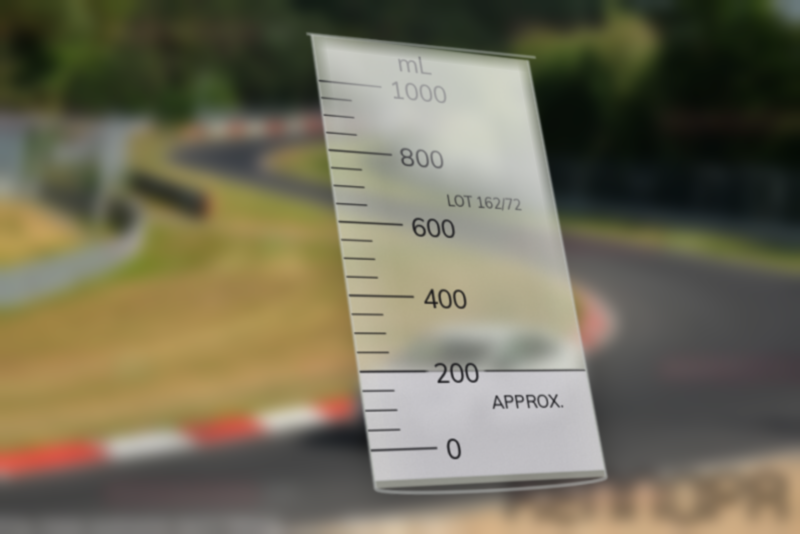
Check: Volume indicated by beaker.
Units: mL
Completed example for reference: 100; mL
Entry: 200; mL
